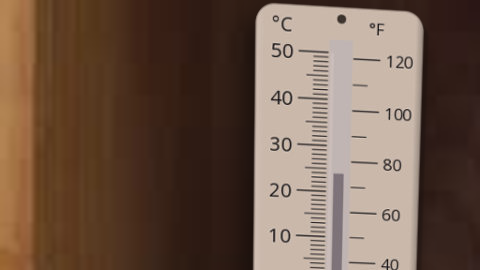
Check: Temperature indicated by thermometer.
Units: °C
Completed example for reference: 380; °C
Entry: 24; °C
